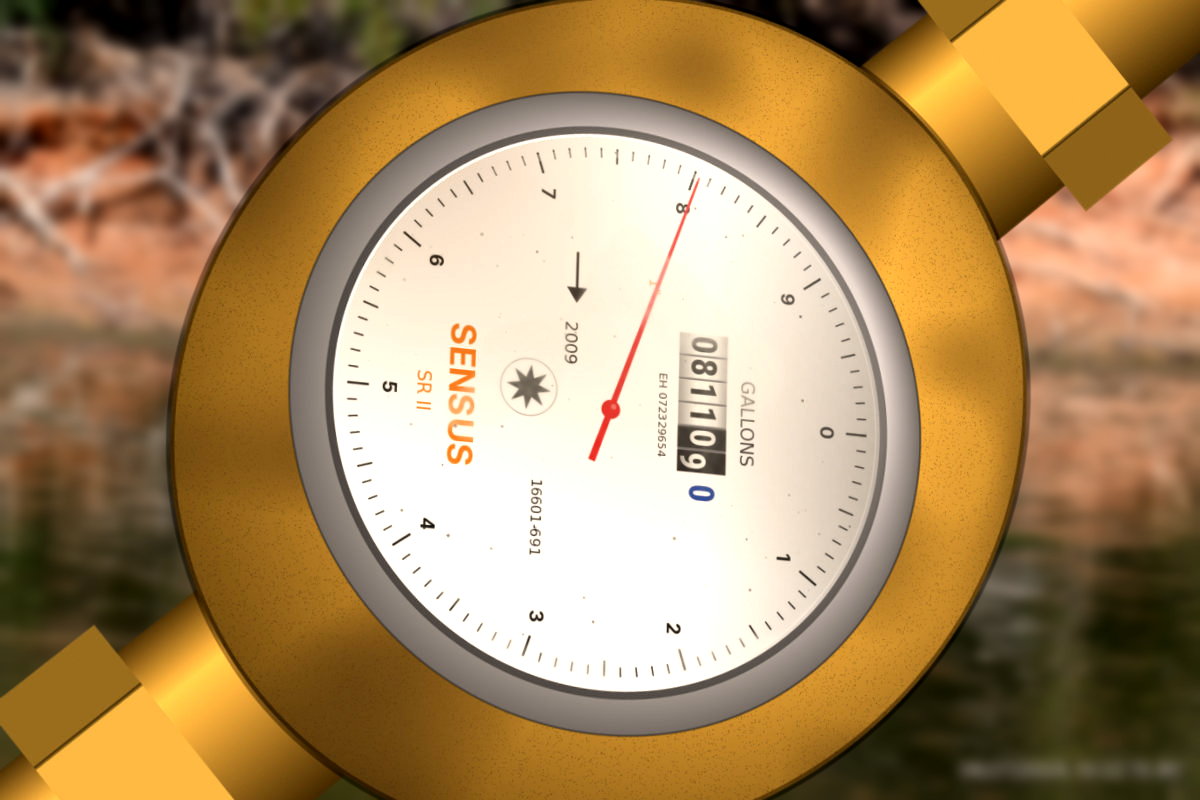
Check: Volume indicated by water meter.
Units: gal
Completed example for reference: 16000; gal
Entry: 811088.0; gal
